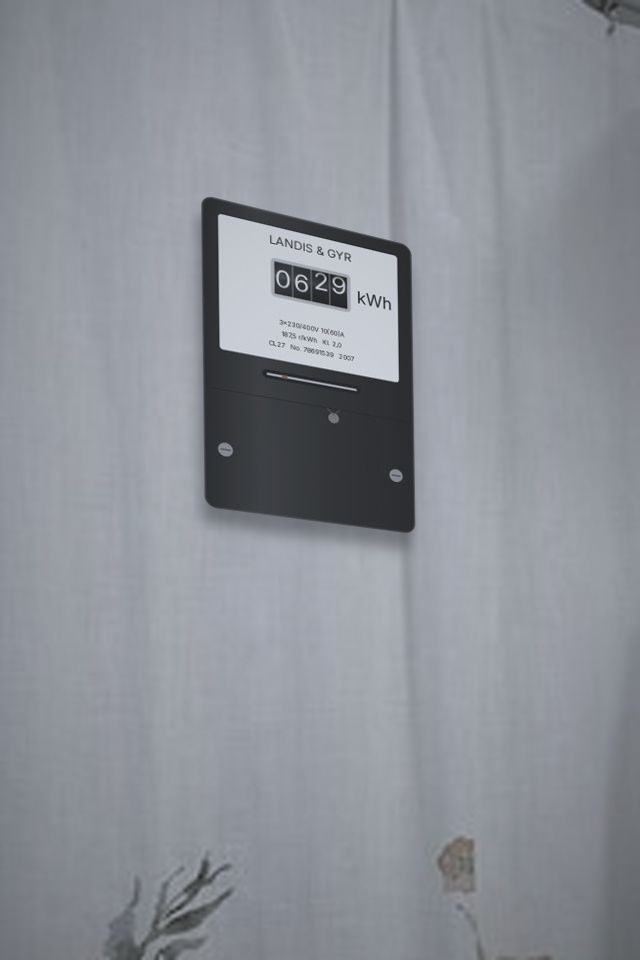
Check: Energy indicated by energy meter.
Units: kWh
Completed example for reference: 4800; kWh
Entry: 629; kWh
